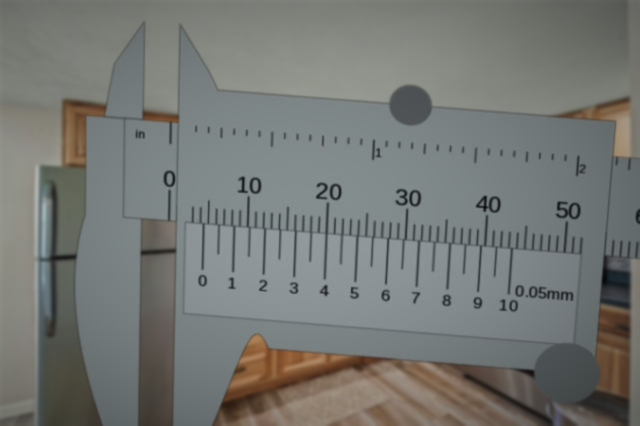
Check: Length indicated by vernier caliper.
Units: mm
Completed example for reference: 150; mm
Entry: 4.4; mm
